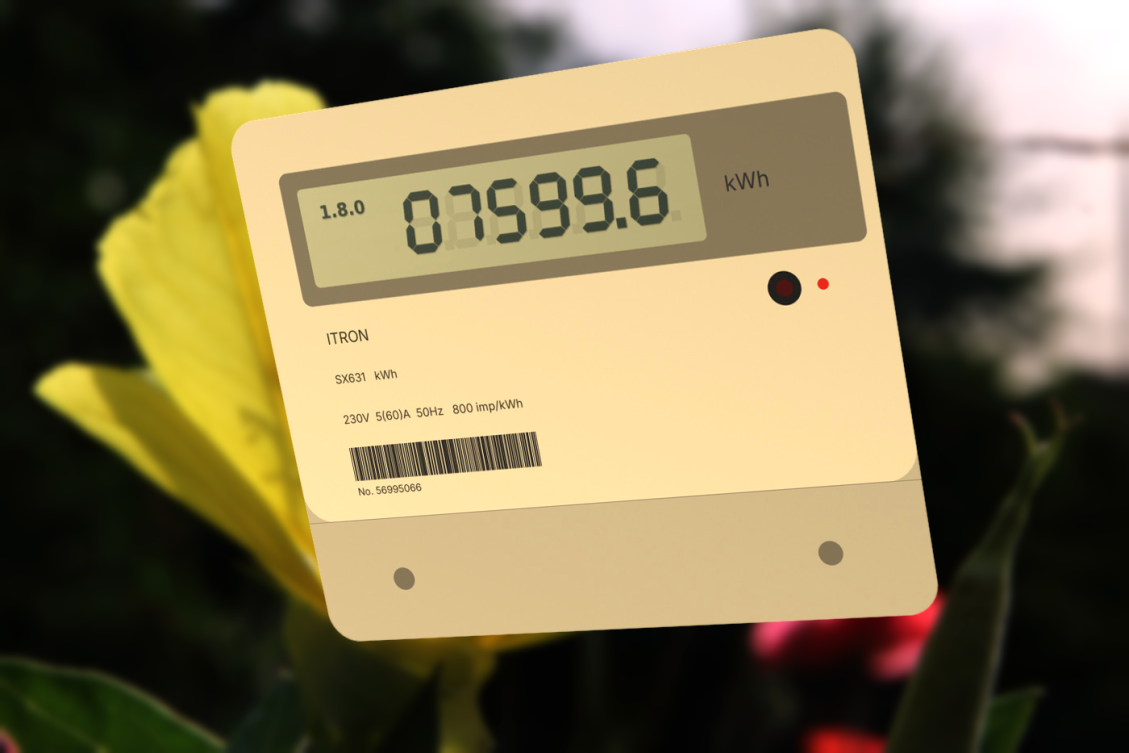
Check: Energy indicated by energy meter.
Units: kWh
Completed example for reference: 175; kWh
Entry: 7599.6; kWh
